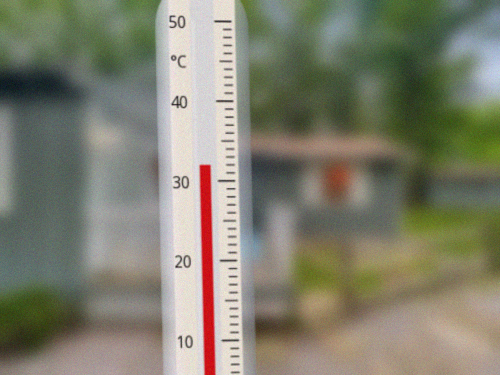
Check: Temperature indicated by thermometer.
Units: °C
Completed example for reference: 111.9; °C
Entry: 32; °C
